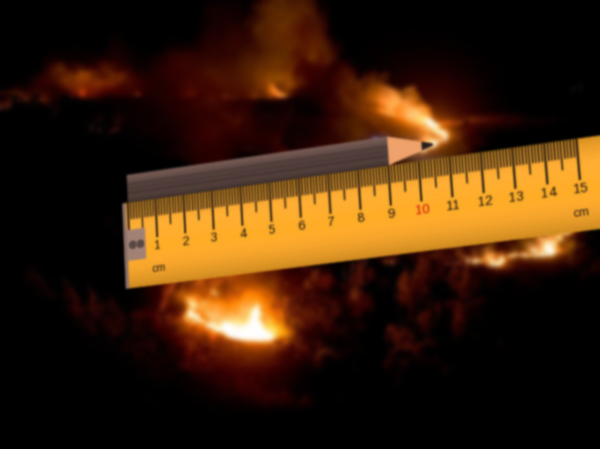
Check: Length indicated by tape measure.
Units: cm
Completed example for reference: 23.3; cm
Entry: 10.5; cm
